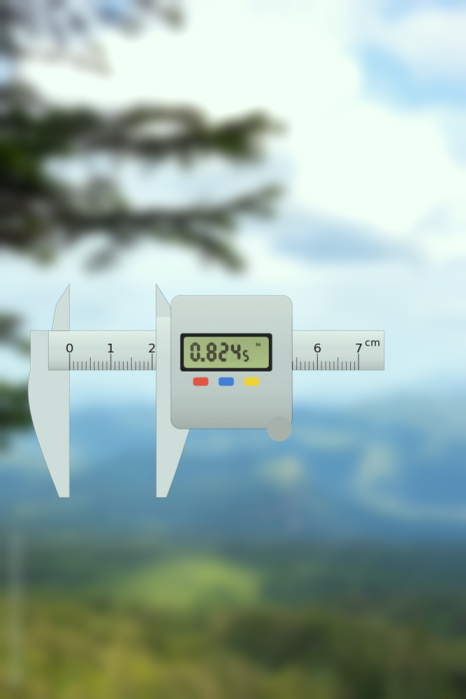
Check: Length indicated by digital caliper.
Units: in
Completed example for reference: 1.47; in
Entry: 0.8245; in
